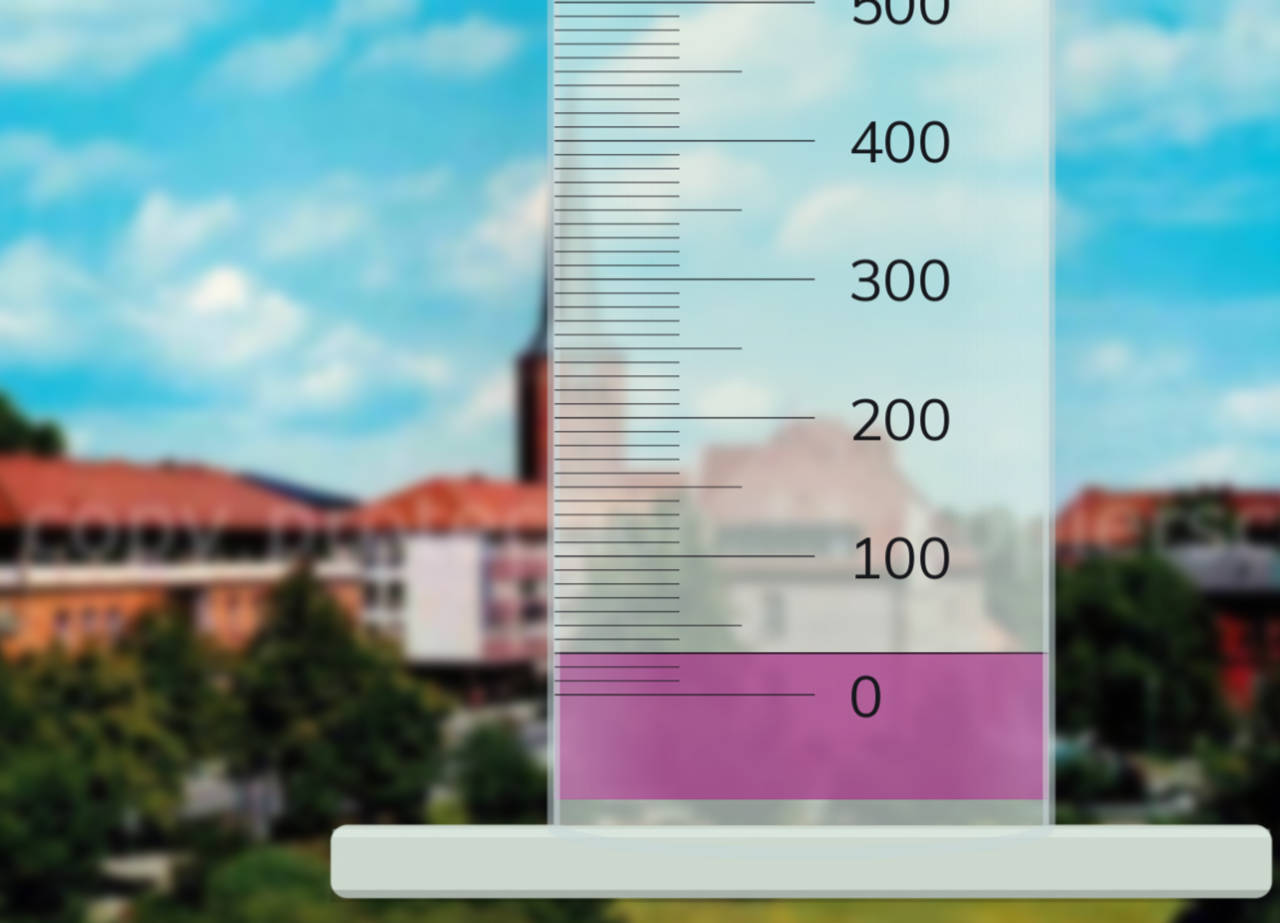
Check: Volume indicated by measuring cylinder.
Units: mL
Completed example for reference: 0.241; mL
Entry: 30; mL
